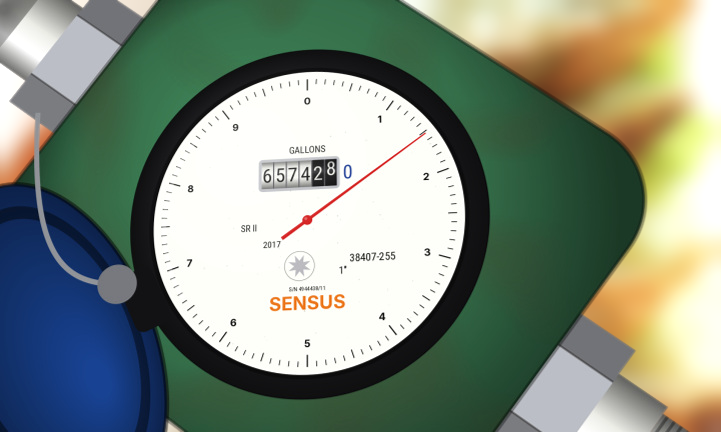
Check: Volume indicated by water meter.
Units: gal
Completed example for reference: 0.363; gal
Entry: 6574281.5; gal
